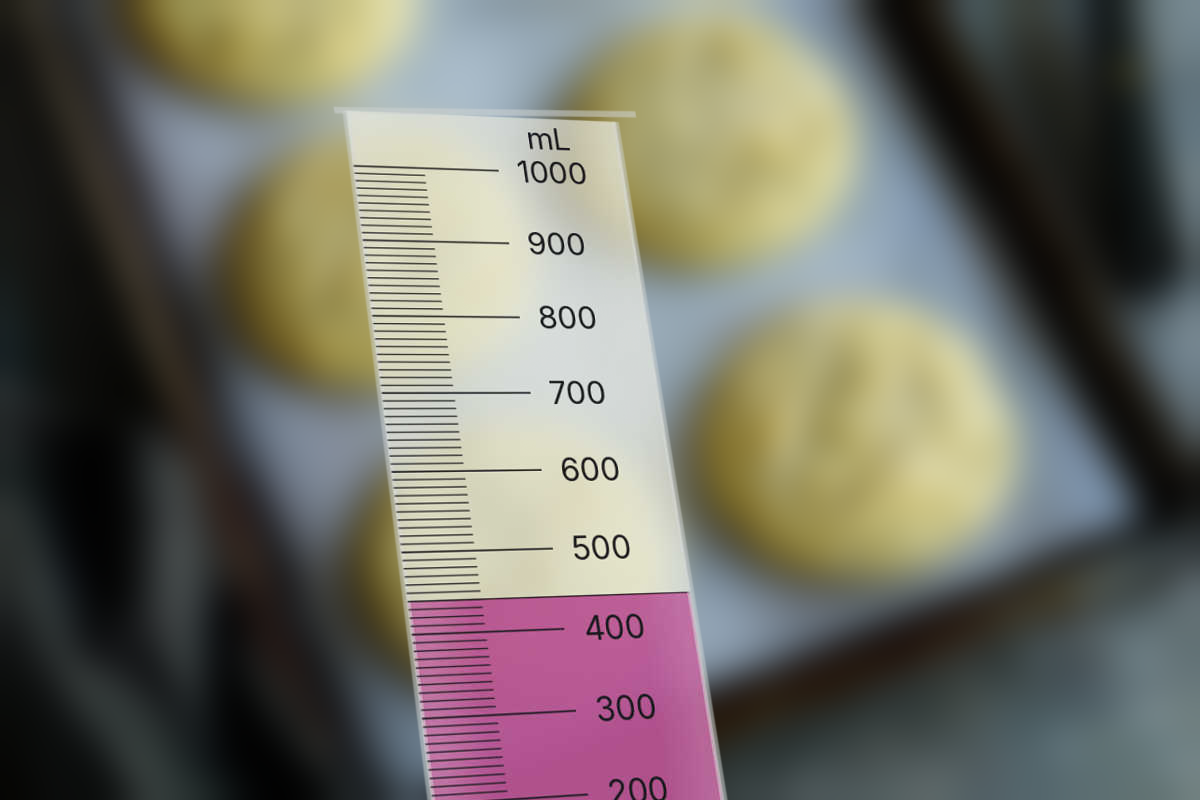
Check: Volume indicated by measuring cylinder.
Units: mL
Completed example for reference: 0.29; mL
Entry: 440; mL
